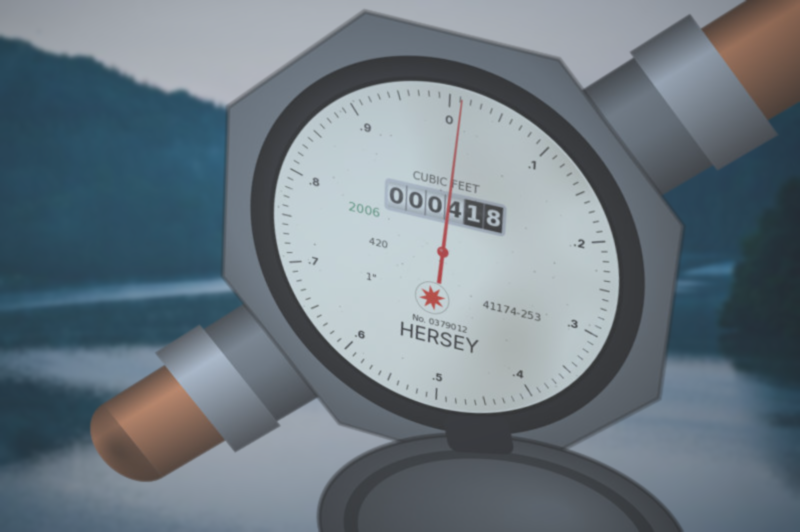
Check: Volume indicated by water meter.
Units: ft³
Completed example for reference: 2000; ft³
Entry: 418.01; ft³
